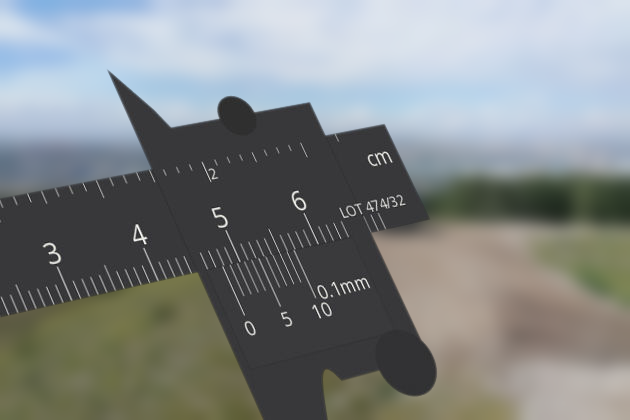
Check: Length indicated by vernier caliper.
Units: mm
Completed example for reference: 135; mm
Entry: 47.8; mm
